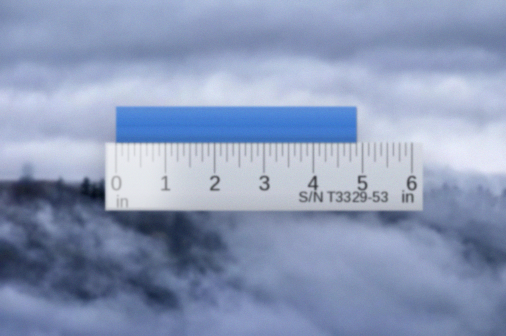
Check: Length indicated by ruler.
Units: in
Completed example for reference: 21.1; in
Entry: 4.875; in
